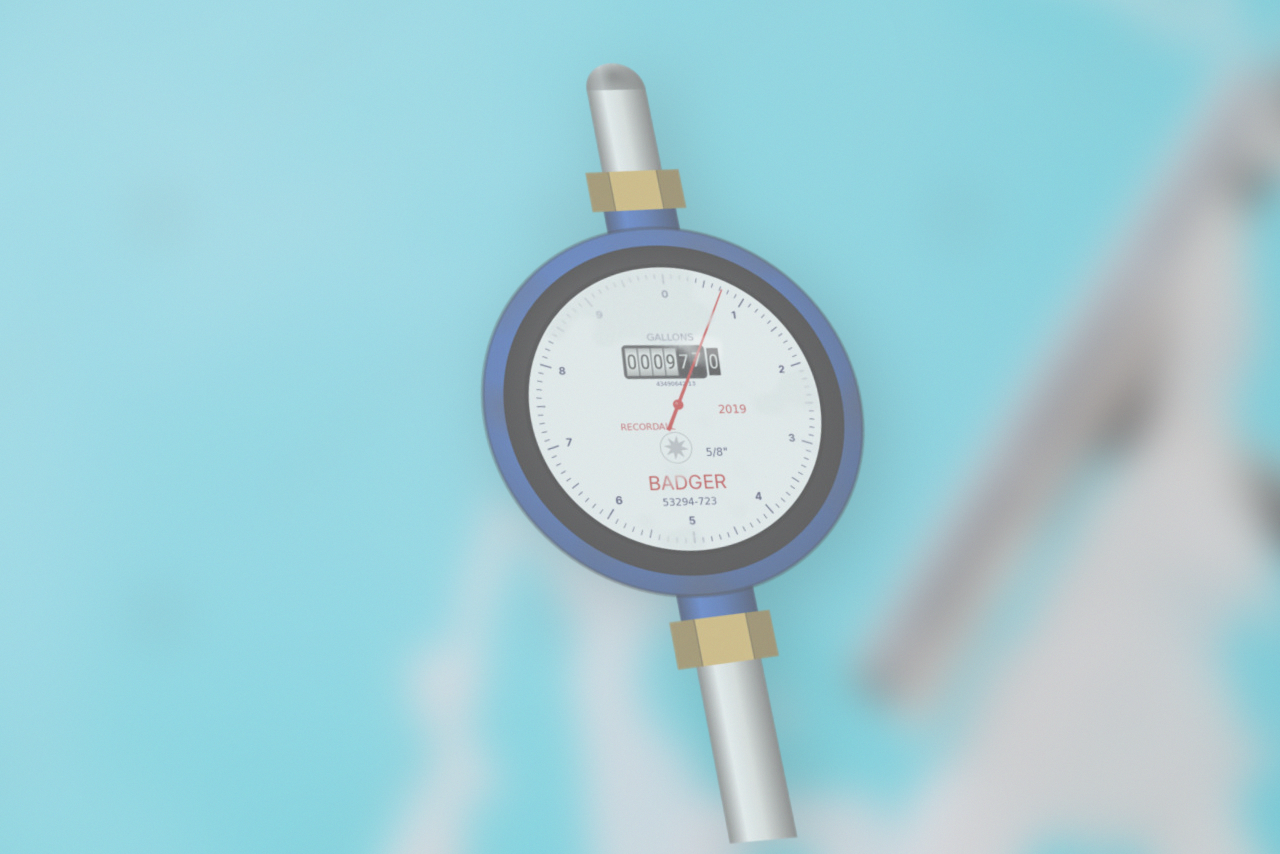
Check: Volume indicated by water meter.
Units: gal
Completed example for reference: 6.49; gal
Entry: 9770.7; gal
